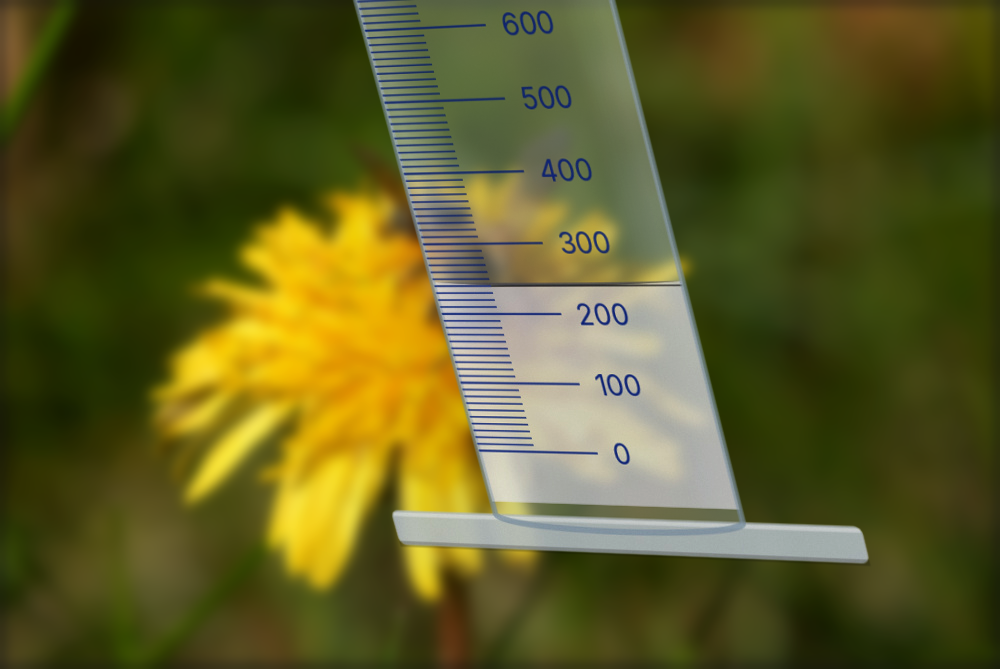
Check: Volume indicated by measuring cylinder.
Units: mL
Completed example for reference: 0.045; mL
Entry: 240; mL
